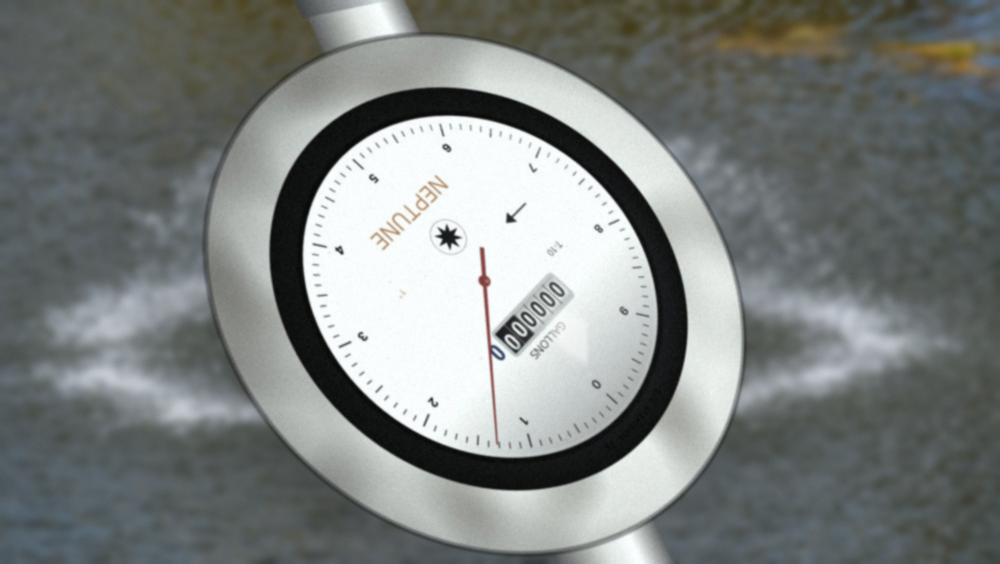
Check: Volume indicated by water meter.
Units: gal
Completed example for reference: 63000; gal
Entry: 1.3; gal
